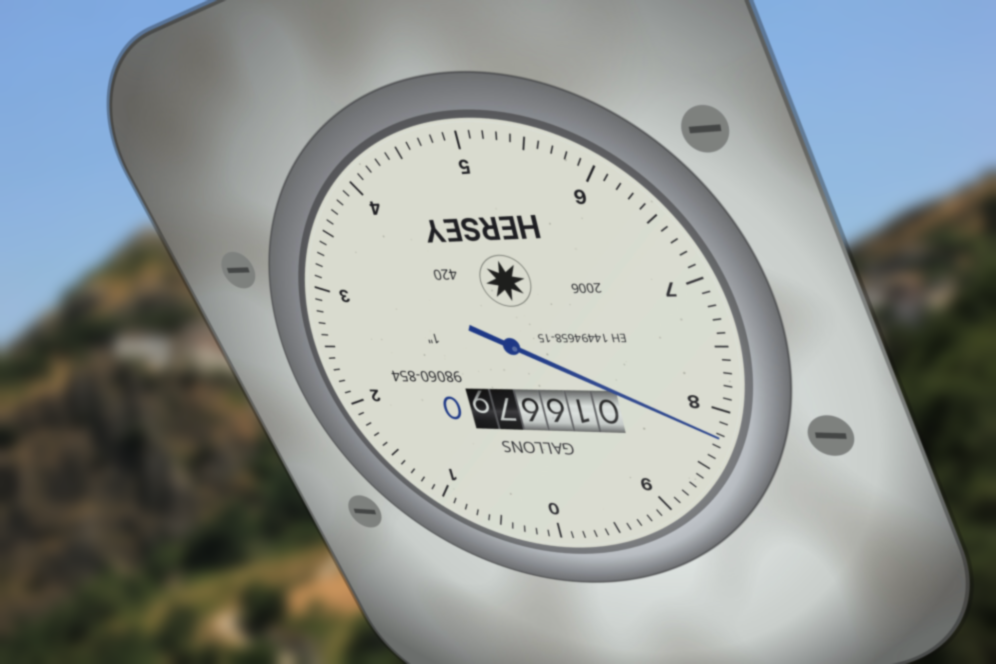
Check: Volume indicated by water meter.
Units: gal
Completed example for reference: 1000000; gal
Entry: 166788.2; gal
